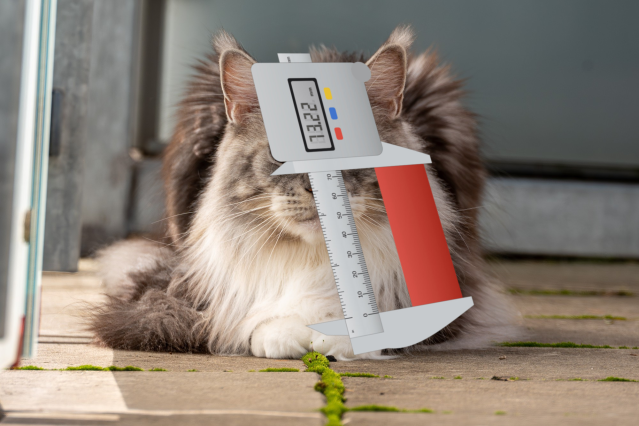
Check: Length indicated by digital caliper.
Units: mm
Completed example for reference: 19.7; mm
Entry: 73.22; mm
